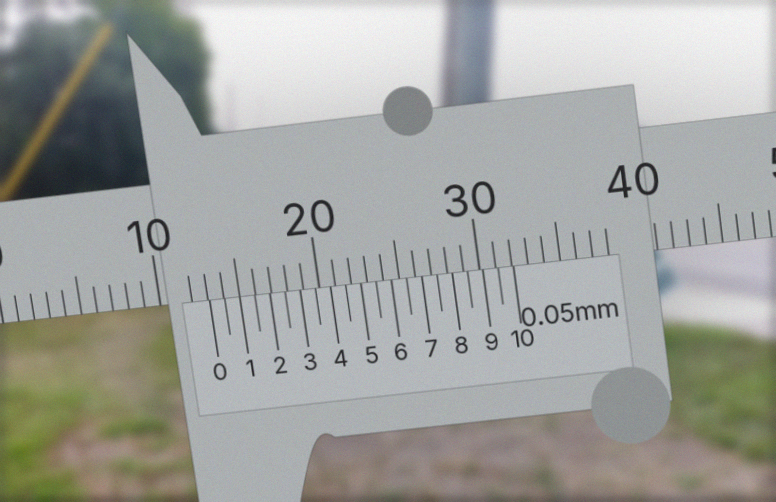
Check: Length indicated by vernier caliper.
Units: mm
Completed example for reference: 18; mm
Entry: 13.1; mm
